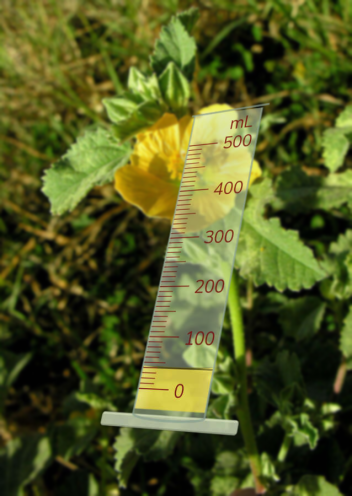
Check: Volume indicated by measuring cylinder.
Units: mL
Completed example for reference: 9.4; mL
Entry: 40; mL
